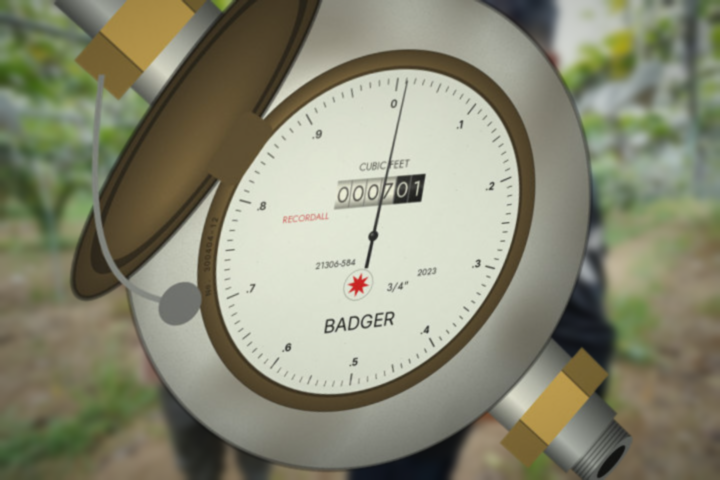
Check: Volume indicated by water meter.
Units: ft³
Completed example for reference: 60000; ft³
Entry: 701.01; ft³
